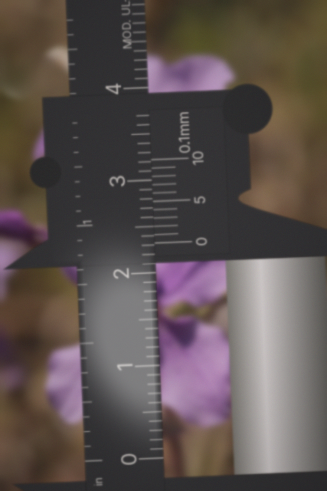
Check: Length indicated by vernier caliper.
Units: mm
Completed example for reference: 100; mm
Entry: 23.2; mm
